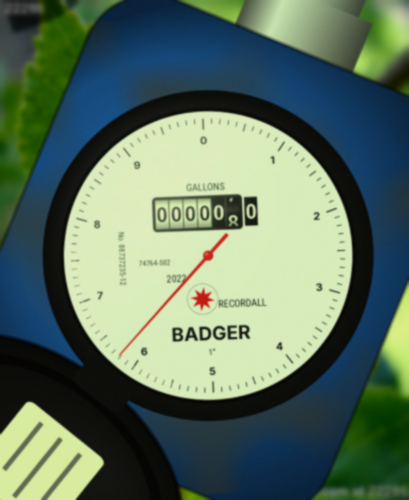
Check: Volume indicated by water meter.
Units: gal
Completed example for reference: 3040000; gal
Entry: 76.2; gal
